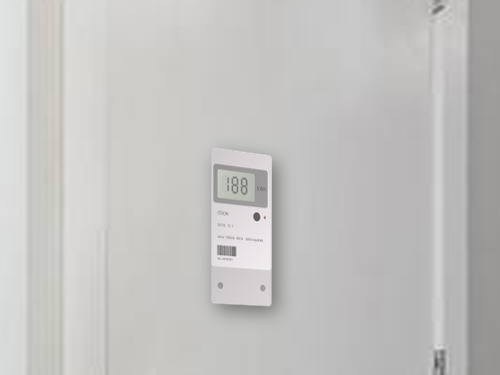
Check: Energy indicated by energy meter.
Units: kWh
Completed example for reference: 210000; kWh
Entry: 188; kWh
